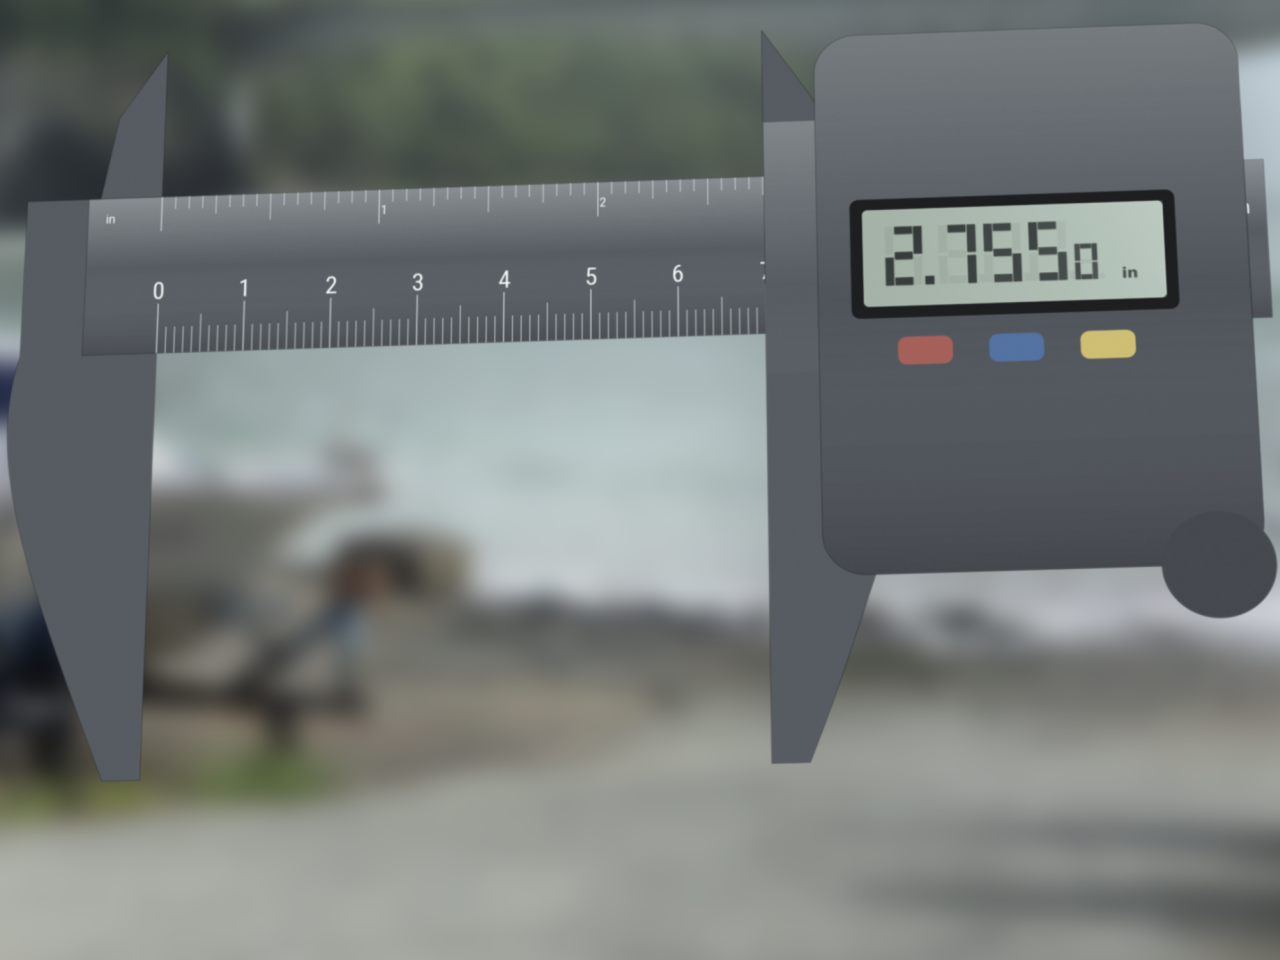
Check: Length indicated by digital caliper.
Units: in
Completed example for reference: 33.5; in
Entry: 2.7550; in
